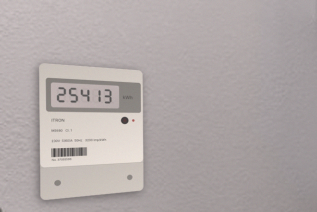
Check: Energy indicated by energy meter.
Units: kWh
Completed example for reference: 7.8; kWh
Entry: 25413; kWh
